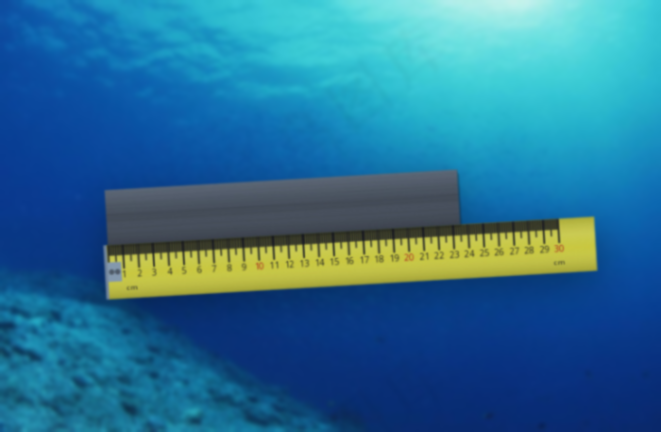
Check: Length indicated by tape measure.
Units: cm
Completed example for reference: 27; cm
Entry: 23.5; cm
